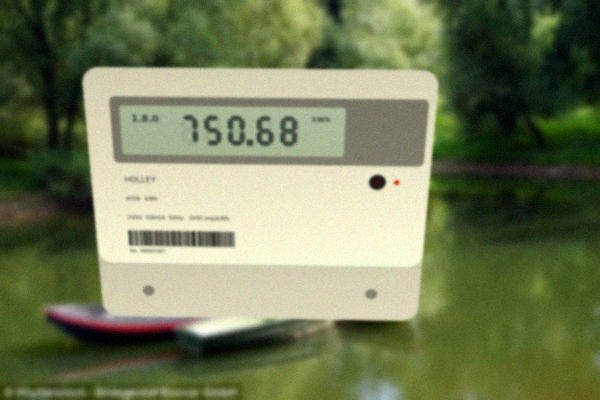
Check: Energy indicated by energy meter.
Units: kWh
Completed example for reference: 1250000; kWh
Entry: 750.68; kWh
